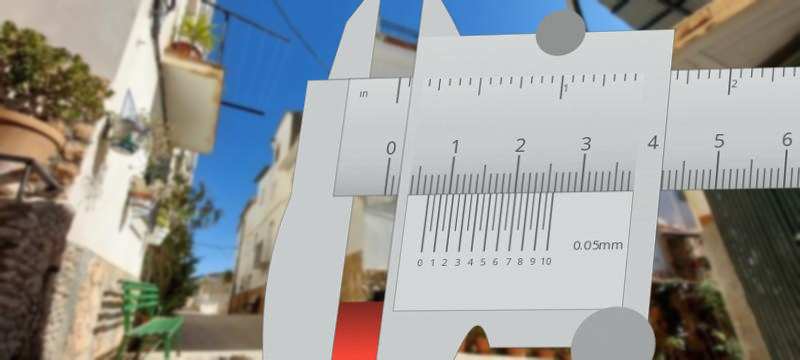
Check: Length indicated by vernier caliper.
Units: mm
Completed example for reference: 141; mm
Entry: 6.8; mm
